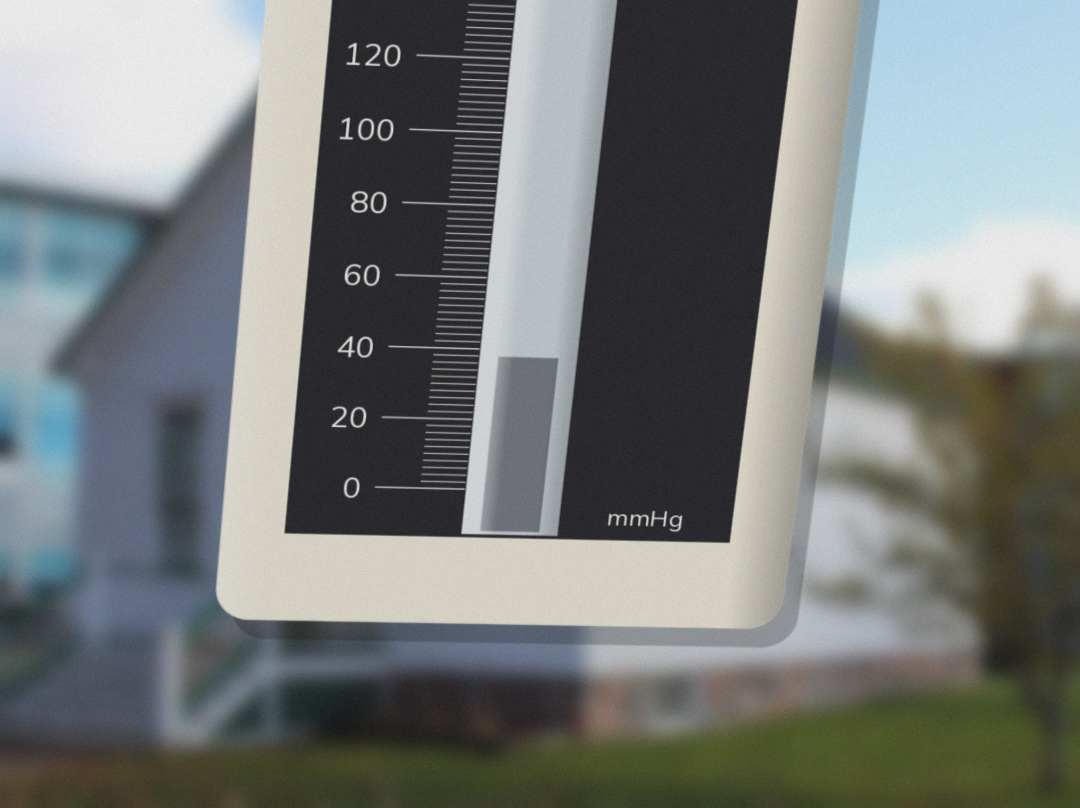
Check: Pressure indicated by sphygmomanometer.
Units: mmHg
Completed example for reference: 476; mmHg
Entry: 38; mmHg
